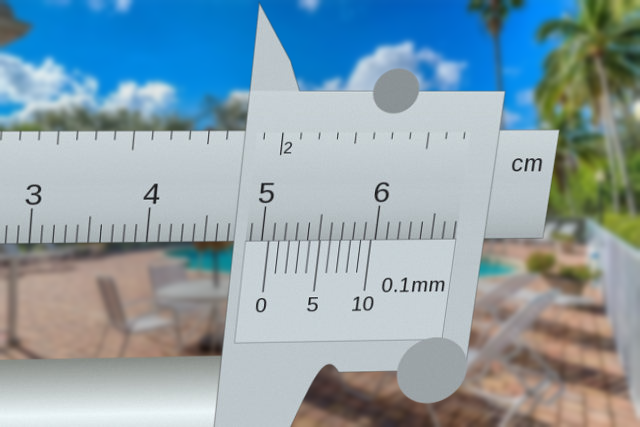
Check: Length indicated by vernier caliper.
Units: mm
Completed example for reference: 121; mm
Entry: 50.6; mm
